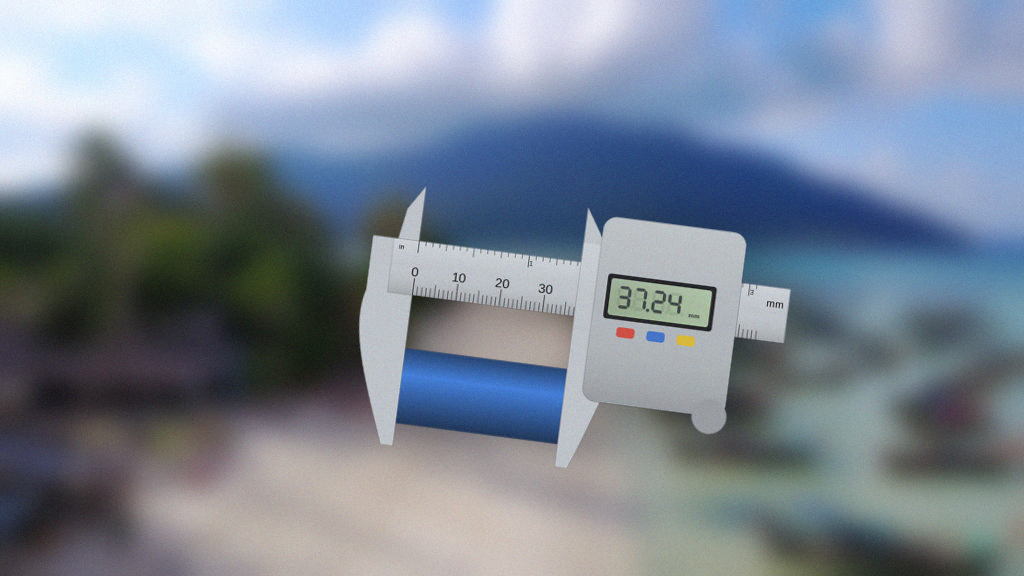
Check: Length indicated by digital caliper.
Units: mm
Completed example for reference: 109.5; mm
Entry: 37.24; mm
